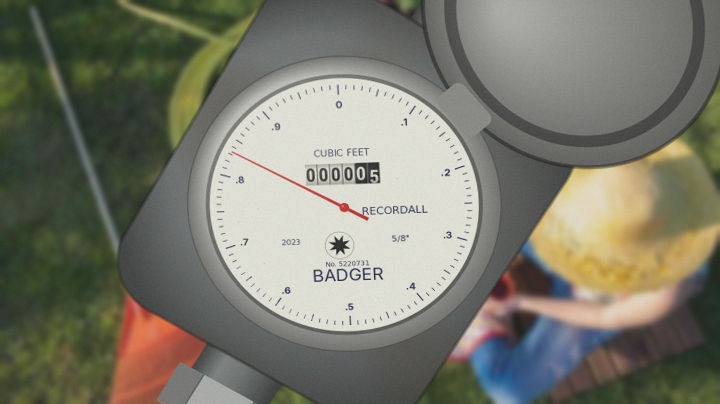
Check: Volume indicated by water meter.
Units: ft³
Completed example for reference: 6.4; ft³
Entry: 4.83; ft³
